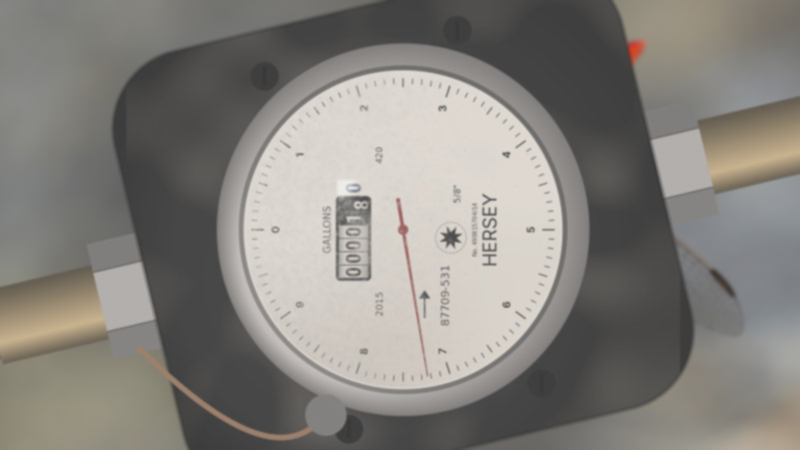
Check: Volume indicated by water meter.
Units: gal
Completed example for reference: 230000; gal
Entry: 177.2; gal
